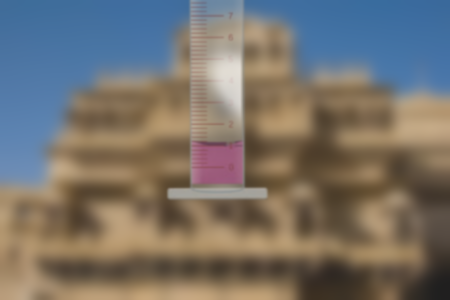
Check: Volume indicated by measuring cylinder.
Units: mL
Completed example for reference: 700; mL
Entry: 1; mL
